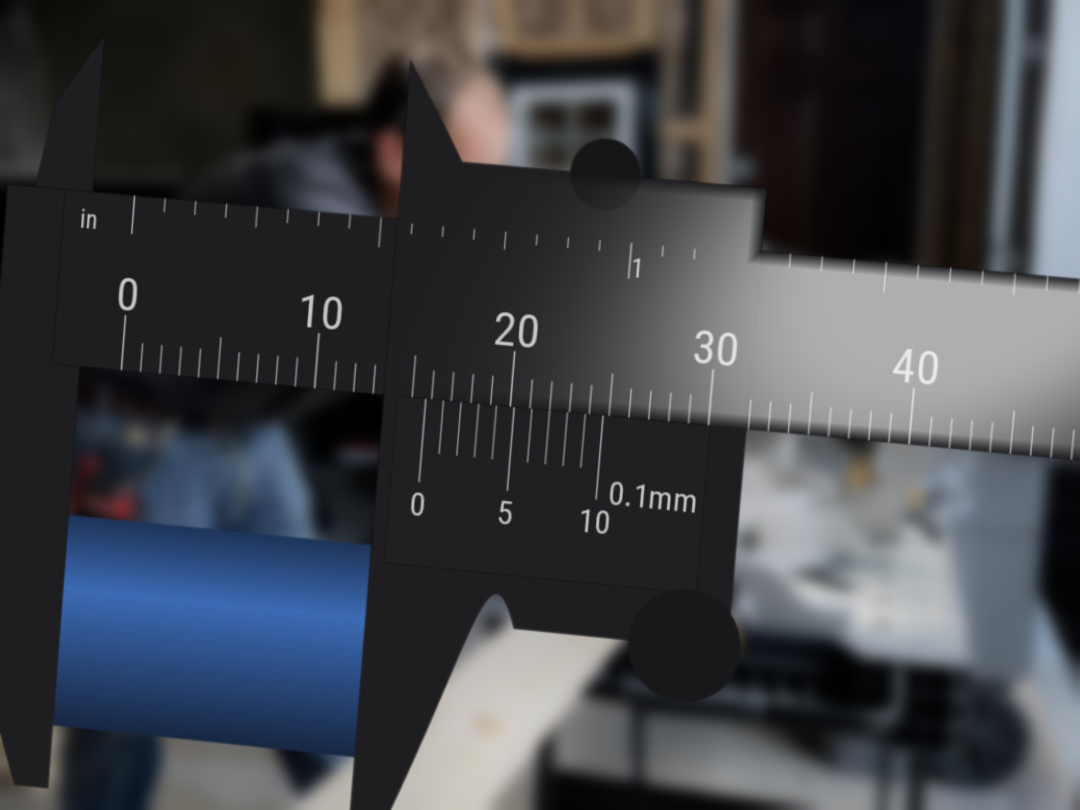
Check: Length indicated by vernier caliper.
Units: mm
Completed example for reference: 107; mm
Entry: 15.7; mm
